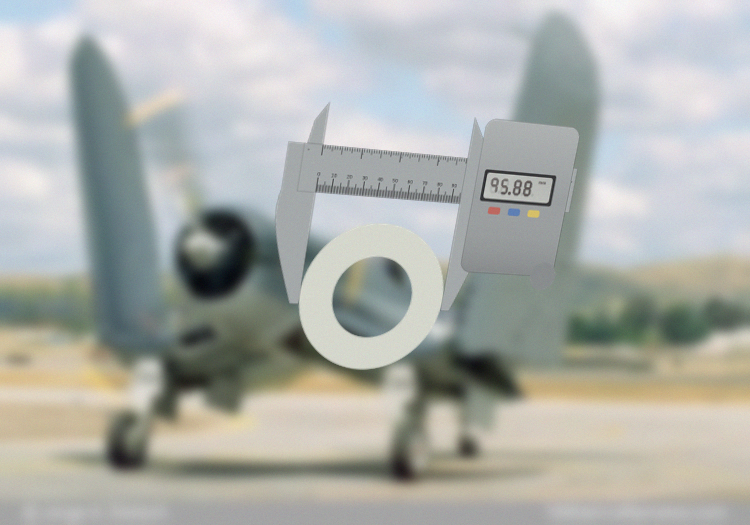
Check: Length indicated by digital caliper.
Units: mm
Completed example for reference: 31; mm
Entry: 95.88; mm
